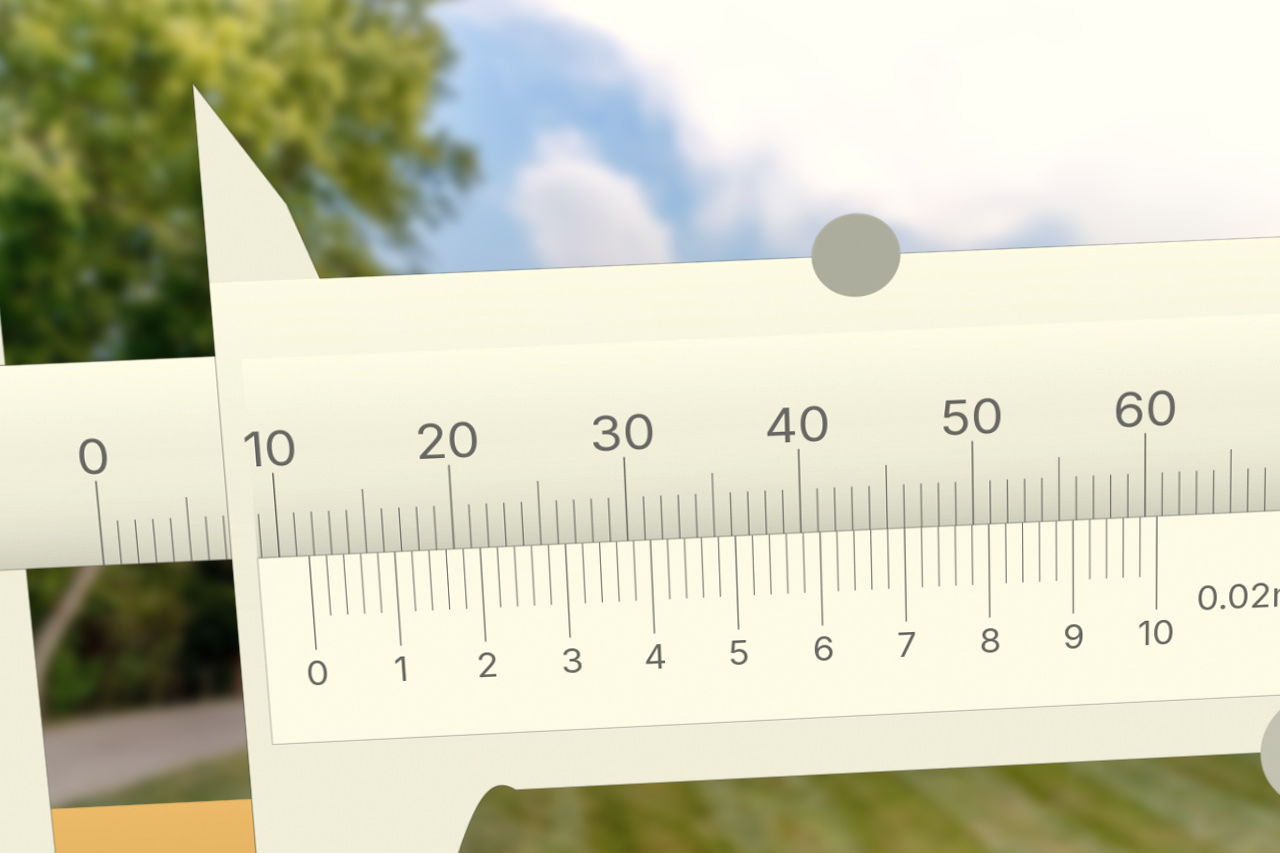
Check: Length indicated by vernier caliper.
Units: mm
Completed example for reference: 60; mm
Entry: 11.7; mm
